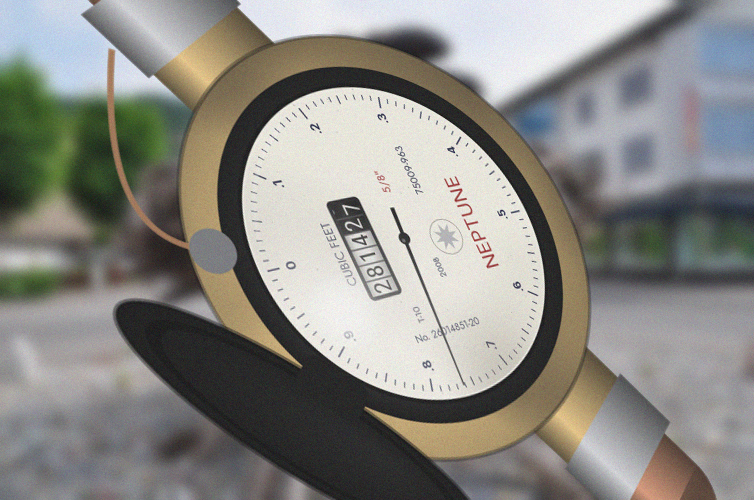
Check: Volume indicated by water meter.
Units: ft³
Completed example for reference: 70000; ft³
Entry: 281426.76; ft³
